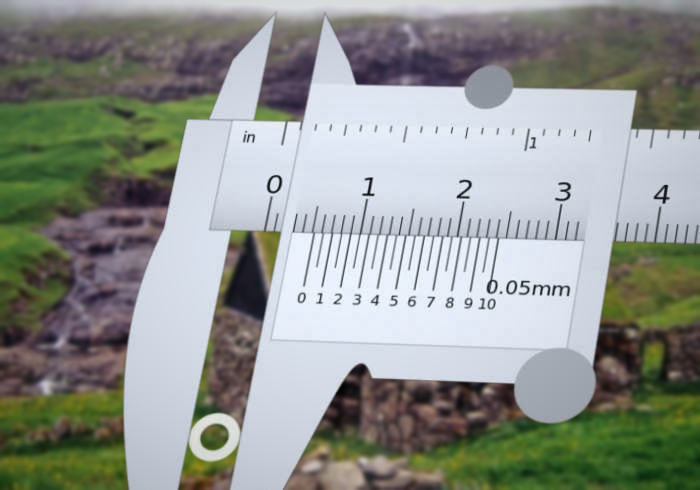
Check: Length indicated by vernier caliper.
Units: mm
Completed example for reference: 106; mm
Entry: 5.2; mm
